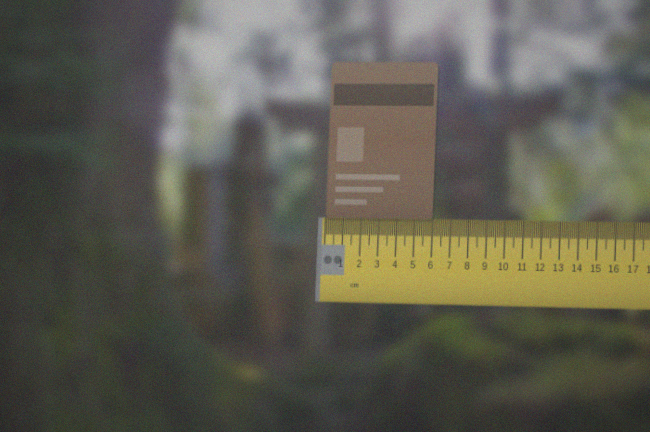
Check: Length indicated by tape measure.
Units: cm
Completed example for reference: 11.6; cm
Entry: 6; cm
